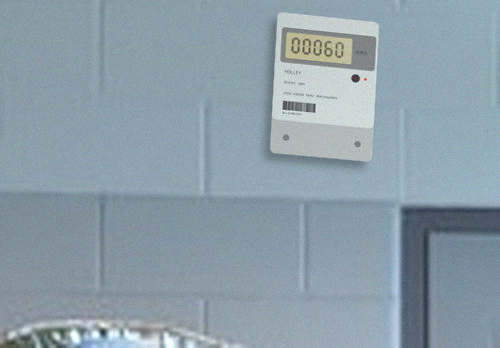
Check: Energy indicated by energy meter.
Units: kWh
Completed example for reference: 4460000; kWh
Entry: 60; kWh
